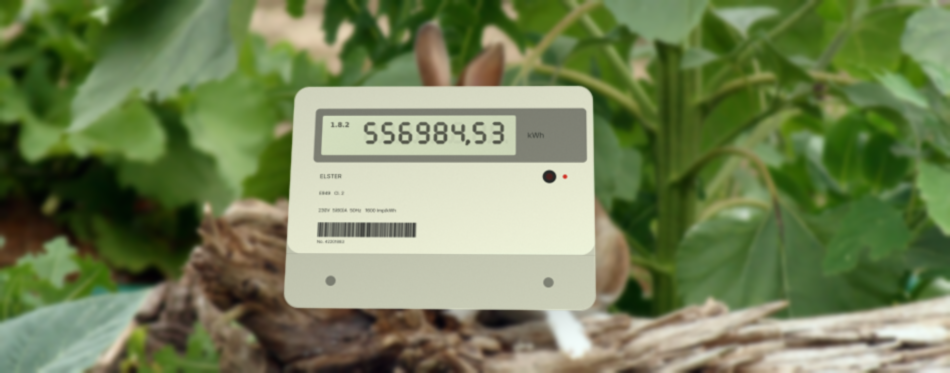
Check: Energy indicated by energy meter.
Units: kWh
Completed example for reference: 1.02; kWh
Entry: 556984.53; kWh
